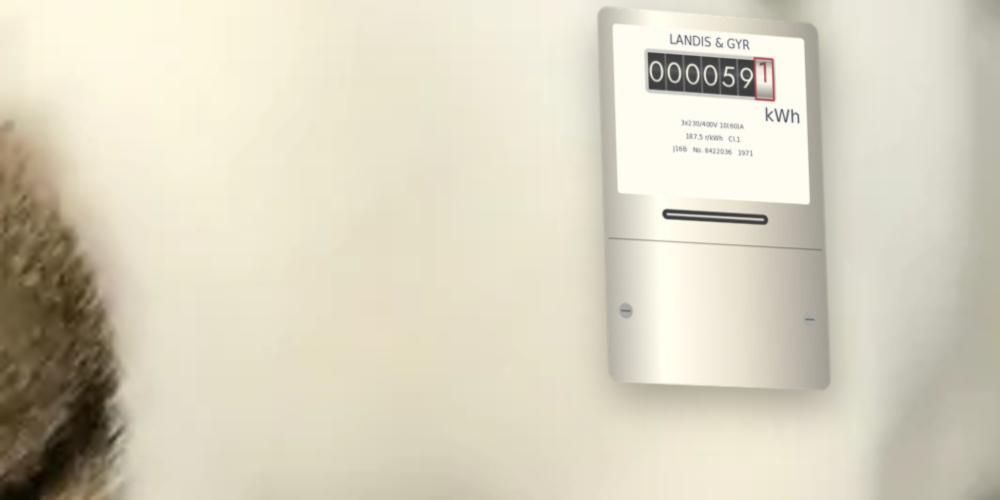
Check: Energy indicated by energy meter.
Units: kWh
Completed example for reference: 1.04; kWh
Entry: 59.1; kWh
